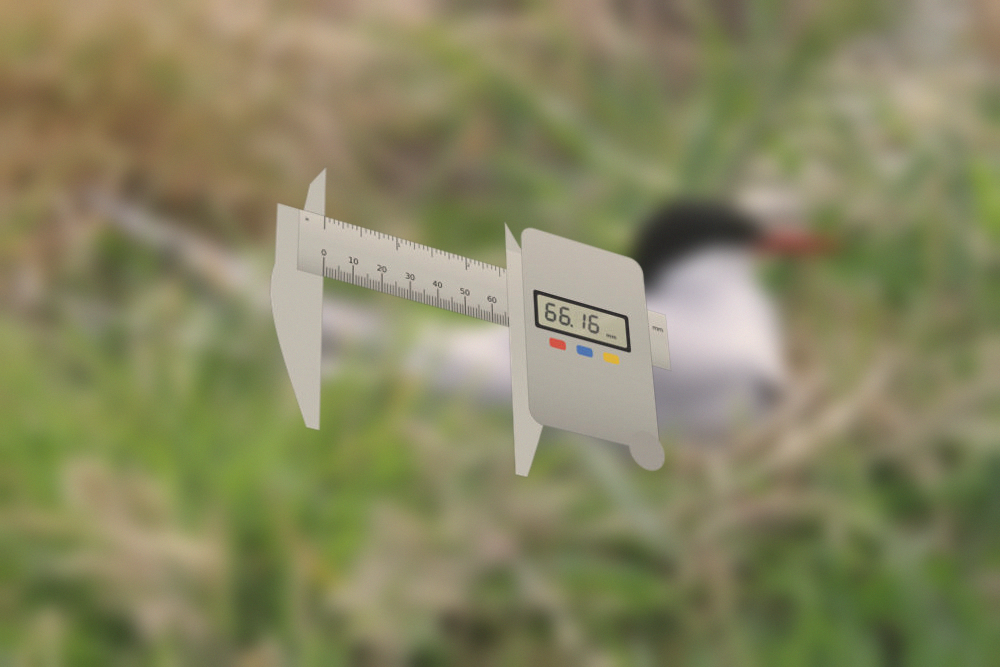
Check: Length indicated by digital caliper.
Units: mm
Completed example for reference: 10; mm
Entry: 66.16; mm
